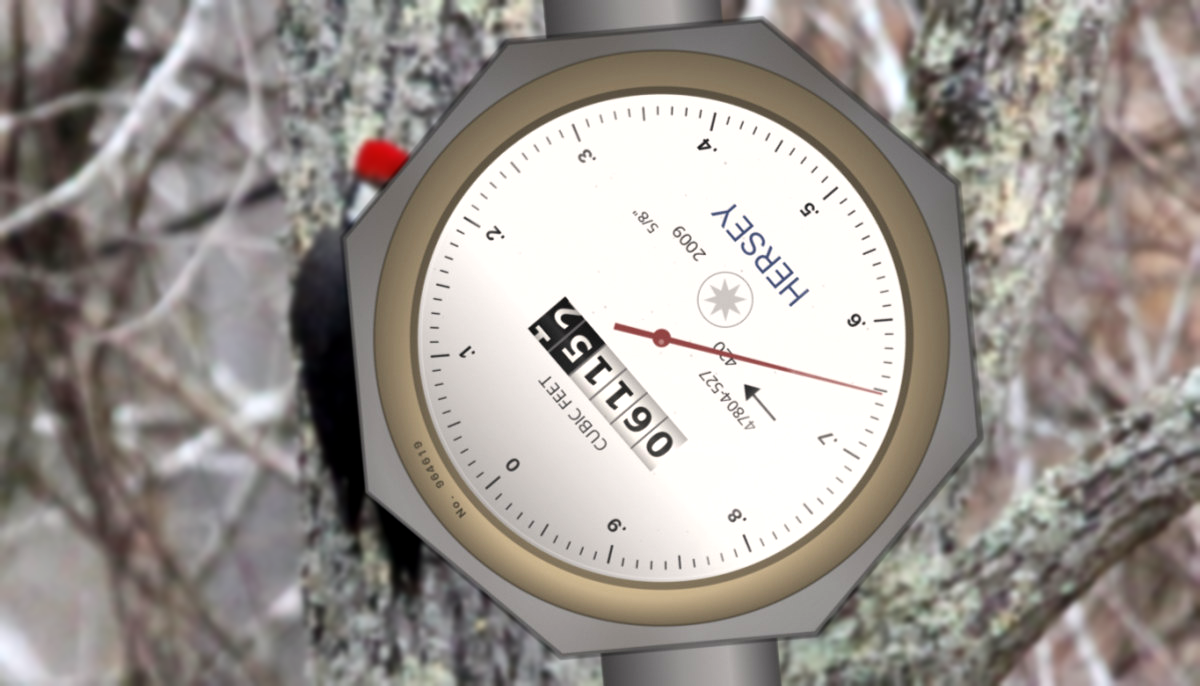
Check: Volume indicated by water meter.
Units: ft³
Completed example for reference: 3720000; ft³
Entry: 61151.65; ft³
